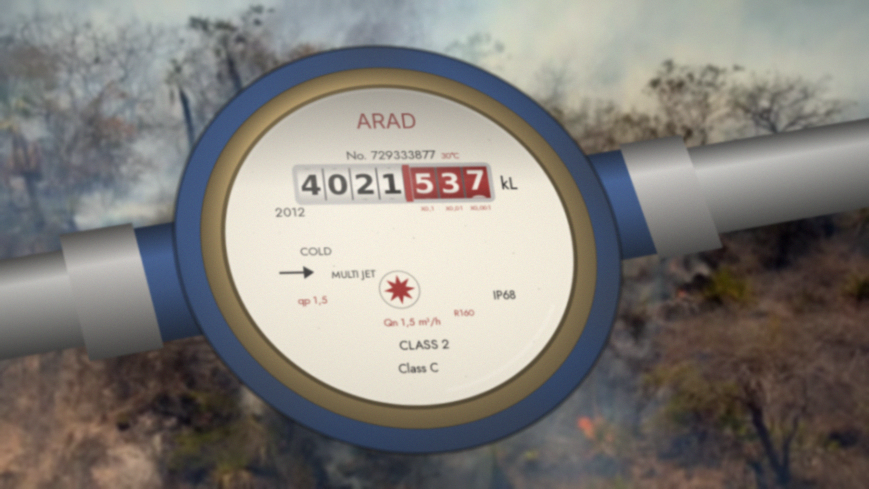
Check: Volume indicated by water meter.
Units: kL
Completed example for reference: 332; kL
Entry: 4021.537; kL
